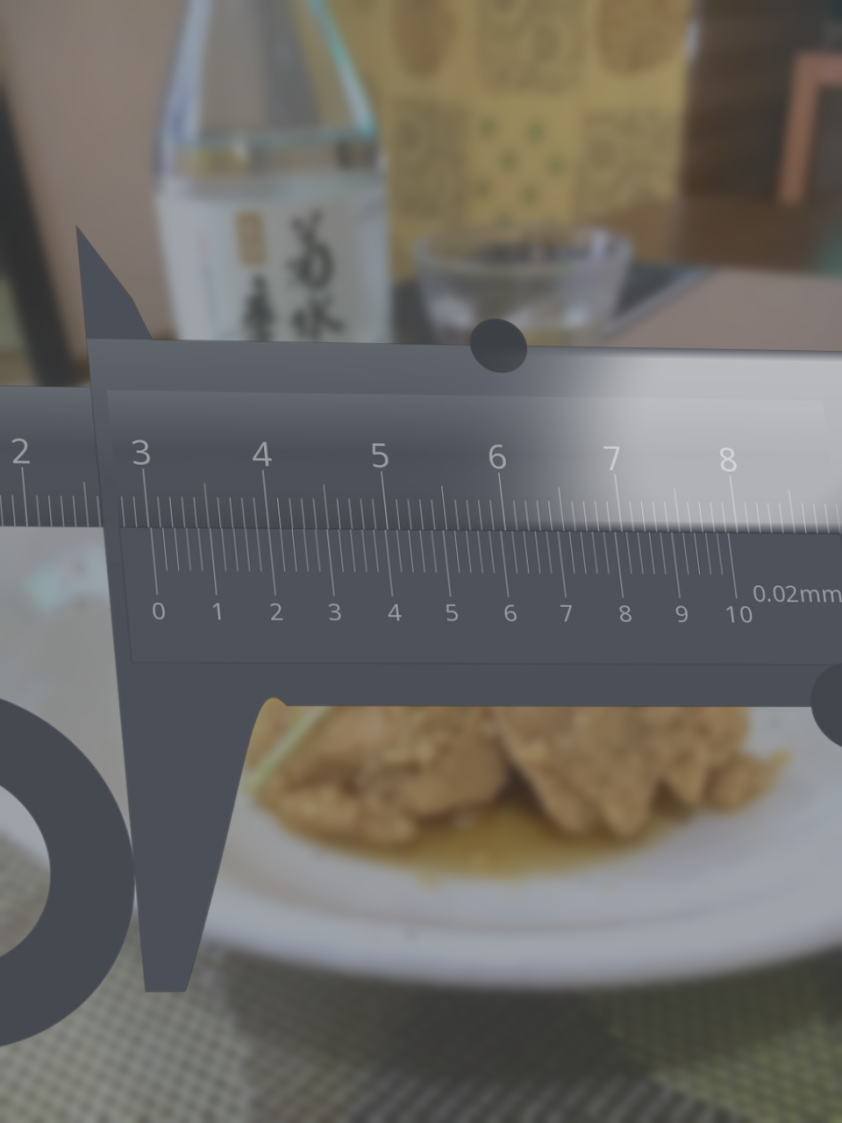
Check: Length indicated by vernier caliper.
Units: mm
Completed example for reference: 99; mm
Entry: 30.2; mm
